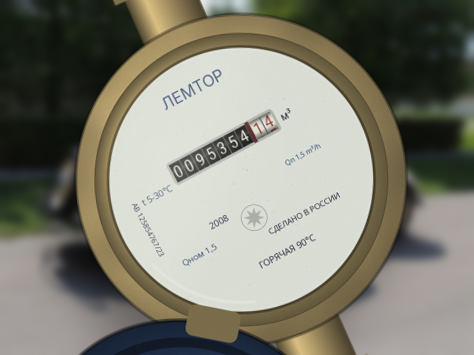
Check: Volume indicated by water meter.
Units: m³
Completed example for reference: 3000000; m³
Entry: 95354.14; m³
